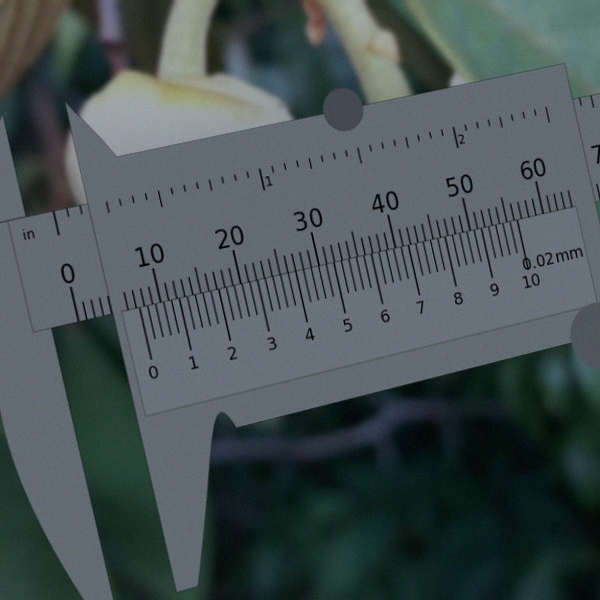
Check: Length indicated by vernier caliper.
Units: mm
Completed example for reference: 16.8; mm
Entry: 7.4; mm
